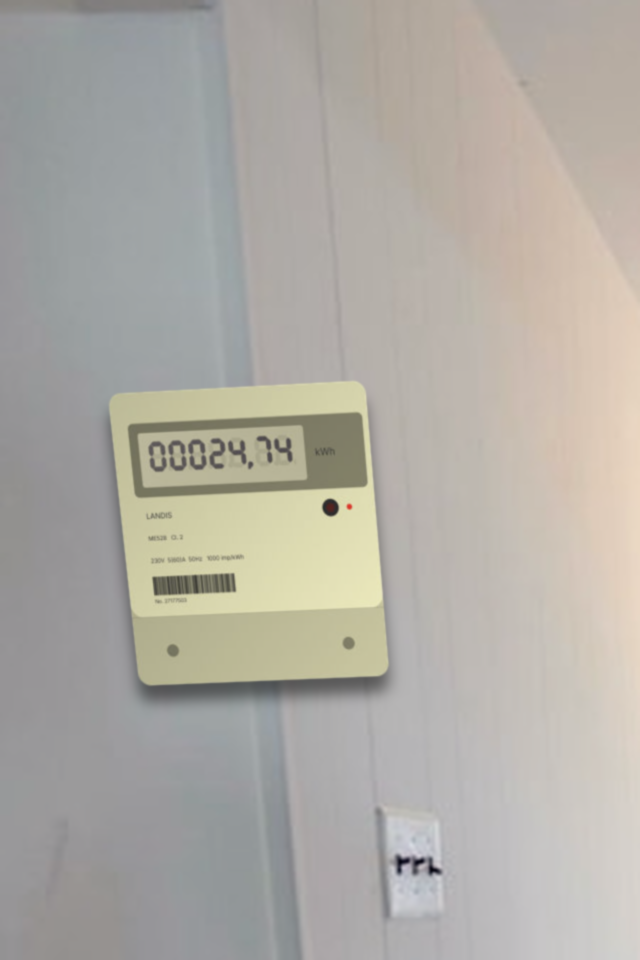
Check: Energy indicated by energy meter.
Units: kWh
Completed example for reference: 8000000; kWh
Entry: 24.74; kWh
